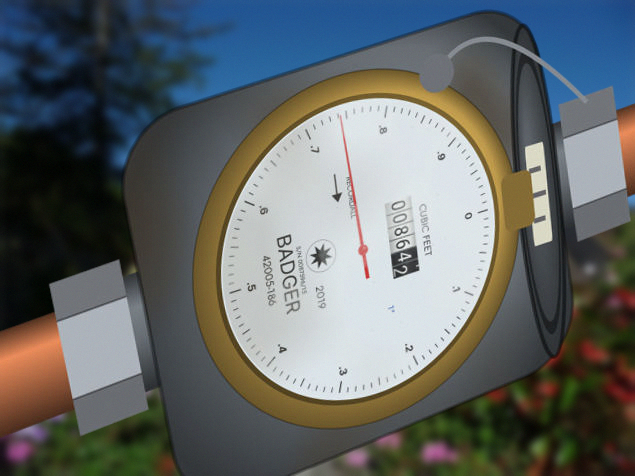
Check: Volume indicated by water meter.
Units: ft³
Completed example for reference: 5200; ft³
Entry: 8641.74; ft³
